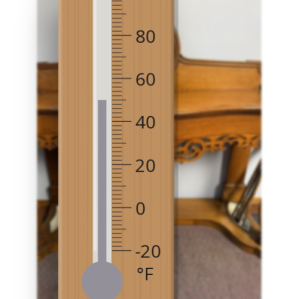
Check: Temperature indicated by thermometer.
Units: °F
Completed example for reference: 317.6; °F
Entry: 50; °F
